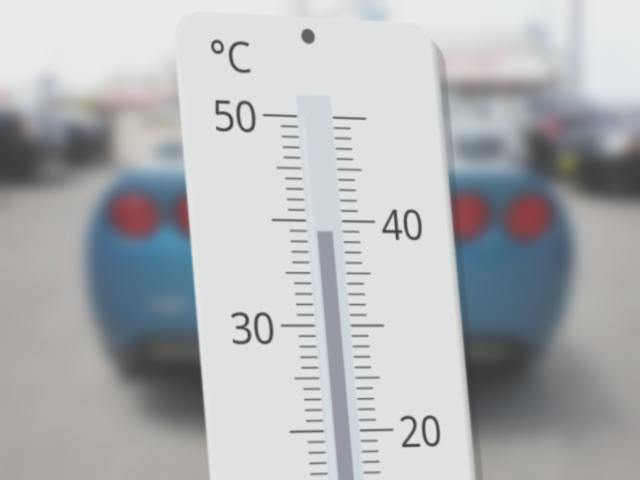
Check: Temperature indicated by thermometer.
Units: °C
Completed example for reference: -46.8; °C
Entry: 39; °C
